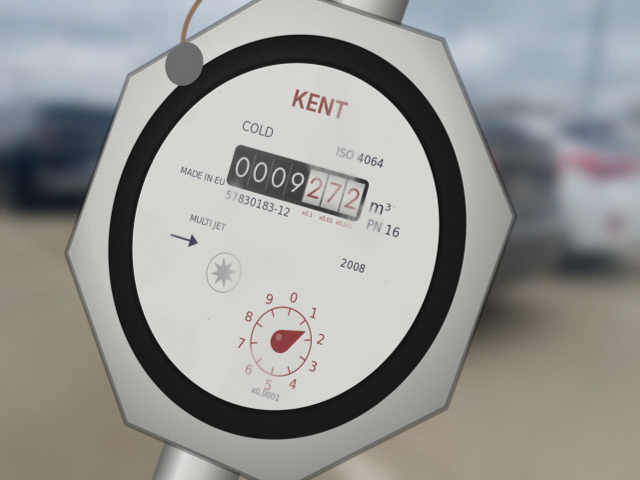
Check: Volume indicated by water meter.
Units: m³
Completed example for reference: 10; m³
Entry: 9.2721; m³
